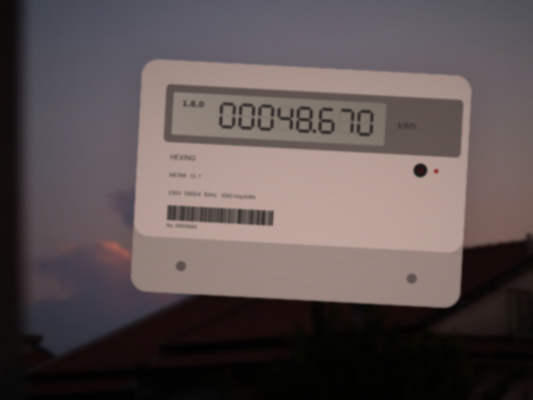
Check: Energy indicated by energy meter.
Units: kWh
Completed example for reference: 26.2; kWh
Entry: 48.670; kWh
